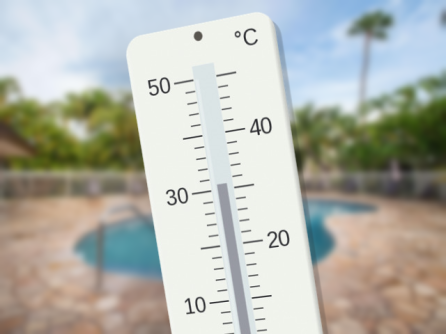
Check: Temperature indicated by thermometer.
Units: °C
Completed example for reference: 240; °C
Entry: 31; °C
